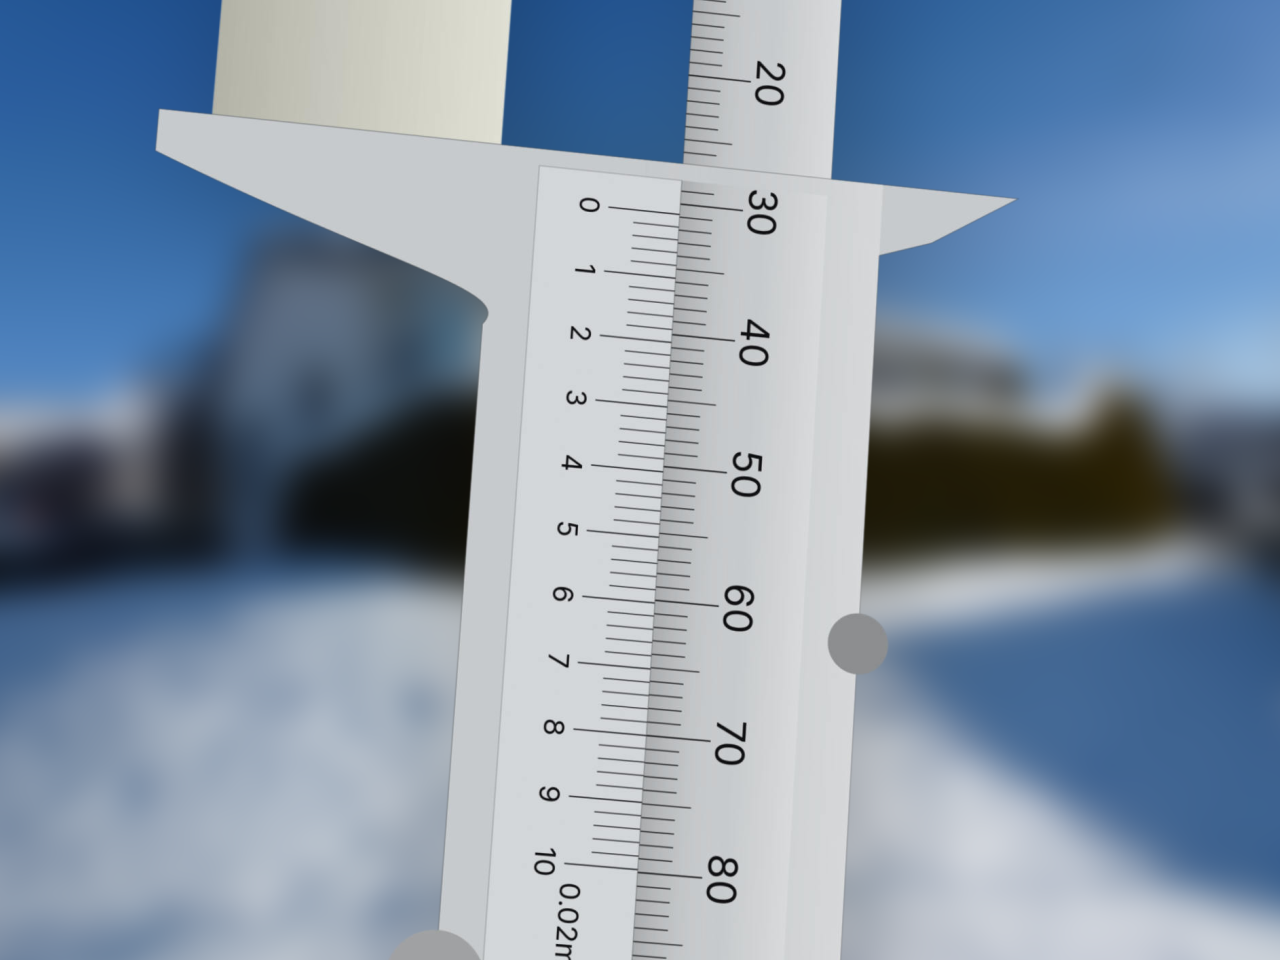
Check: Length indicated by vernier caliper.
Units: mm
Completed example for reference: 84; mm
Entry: 30.8; mm
